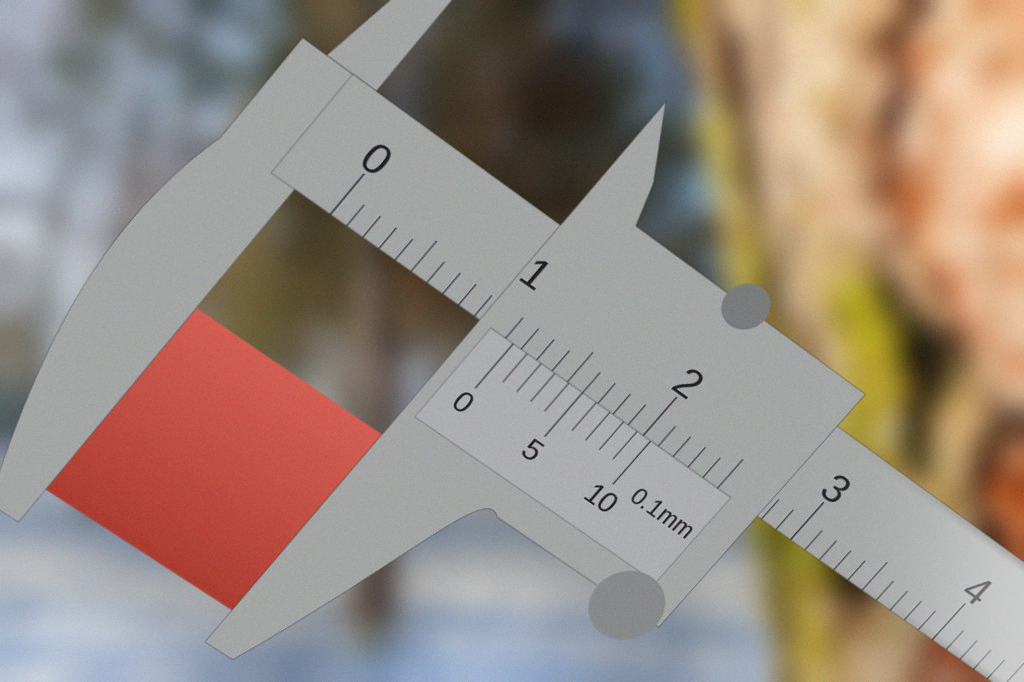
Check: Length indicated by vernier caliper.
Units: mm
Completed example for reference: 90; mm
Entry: 11.5; mm
